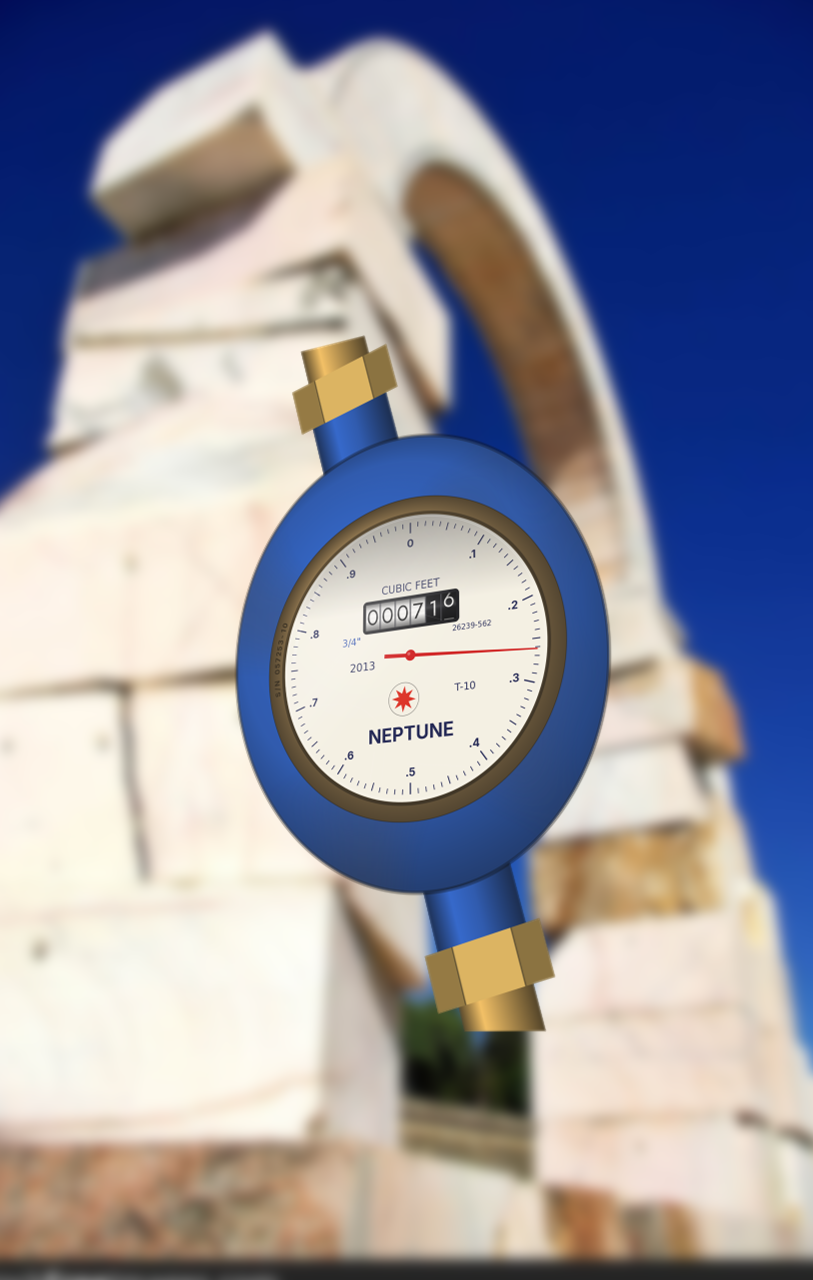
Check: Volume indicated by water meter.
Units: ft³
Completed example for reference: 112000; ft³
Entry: 716.26; ft³
